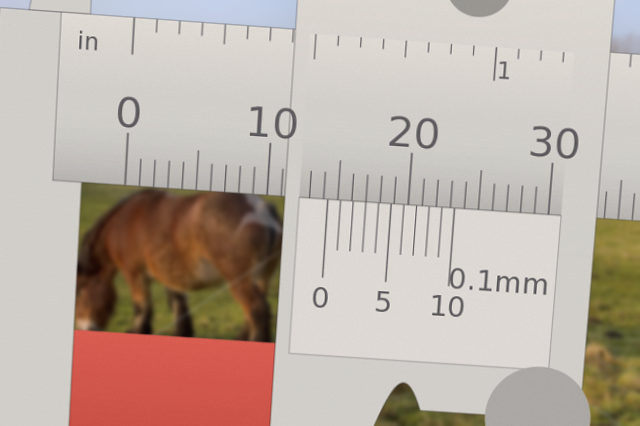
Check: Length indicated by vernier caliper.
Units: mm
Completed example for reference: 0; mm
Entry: 14.3; mm
